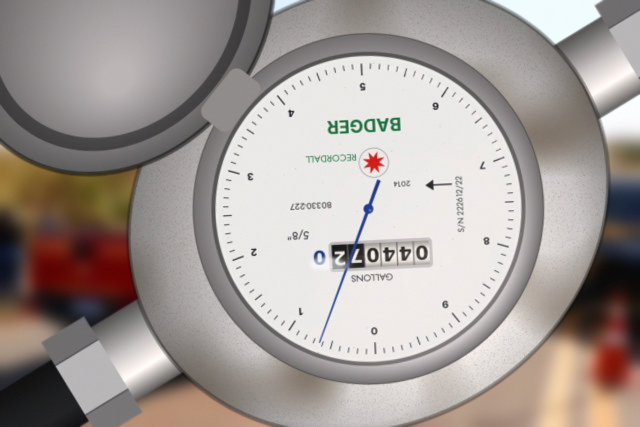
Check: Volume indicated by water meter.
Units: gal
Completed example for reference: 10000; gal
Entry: 440720.6; gal
